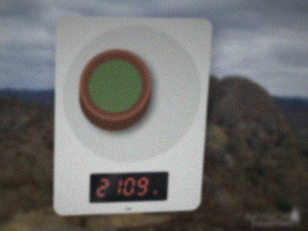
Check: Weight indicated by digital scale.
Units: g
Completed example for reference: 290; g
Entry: 2109; g
